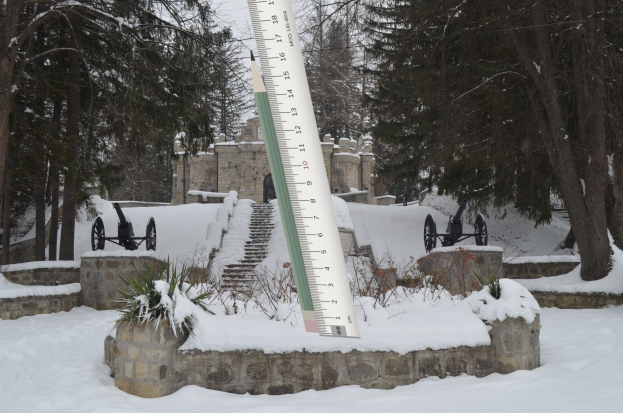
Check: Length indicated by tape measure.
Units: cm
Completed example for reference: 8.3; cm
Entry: 16.5; cm
